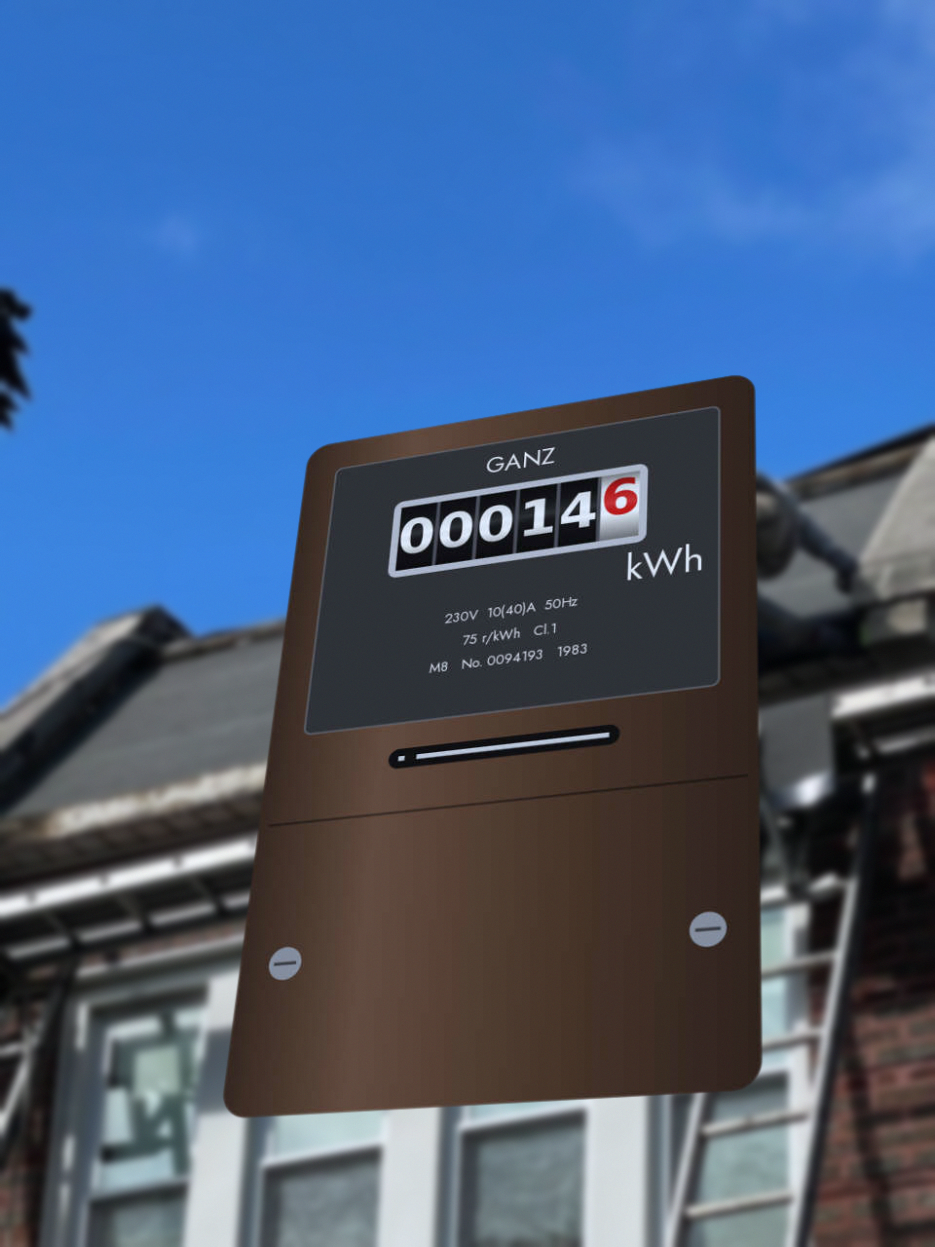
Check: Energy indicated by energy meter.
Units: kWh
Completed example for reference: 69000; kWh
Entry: 14.6; kWh
